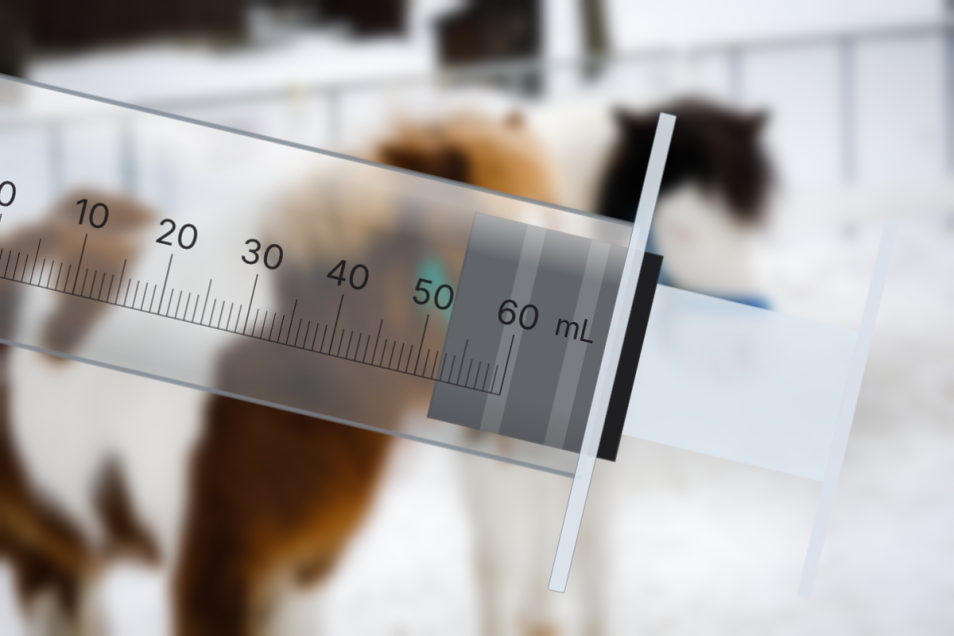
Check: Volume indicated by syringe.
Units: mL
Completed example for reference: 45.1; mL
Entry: 52.5; mL
